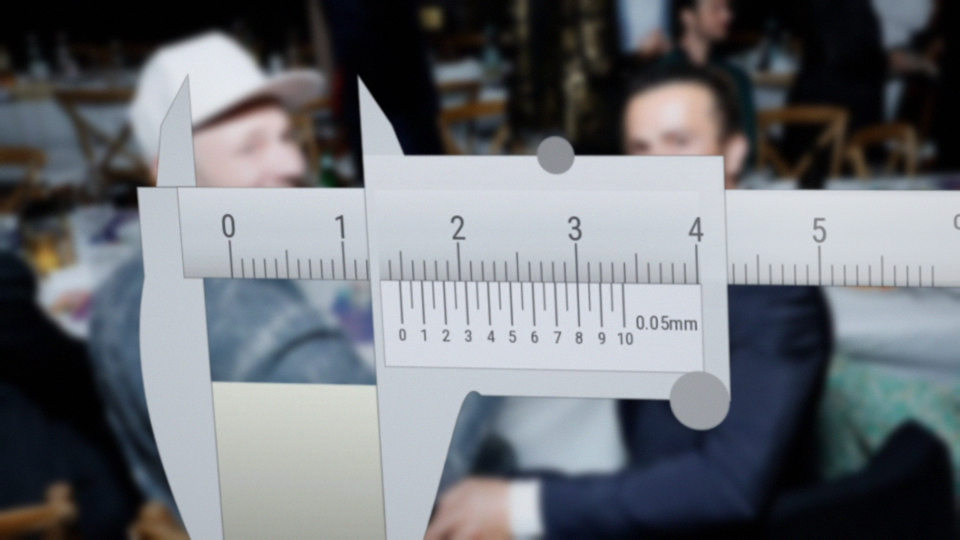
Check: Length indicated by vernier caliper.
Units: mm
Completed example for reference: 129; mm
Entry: 14.8; mm
